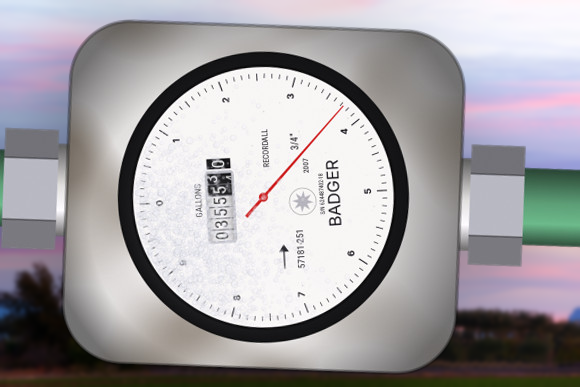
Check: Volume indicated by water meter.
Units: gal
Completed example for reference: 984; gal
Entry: 355533.7; gal
